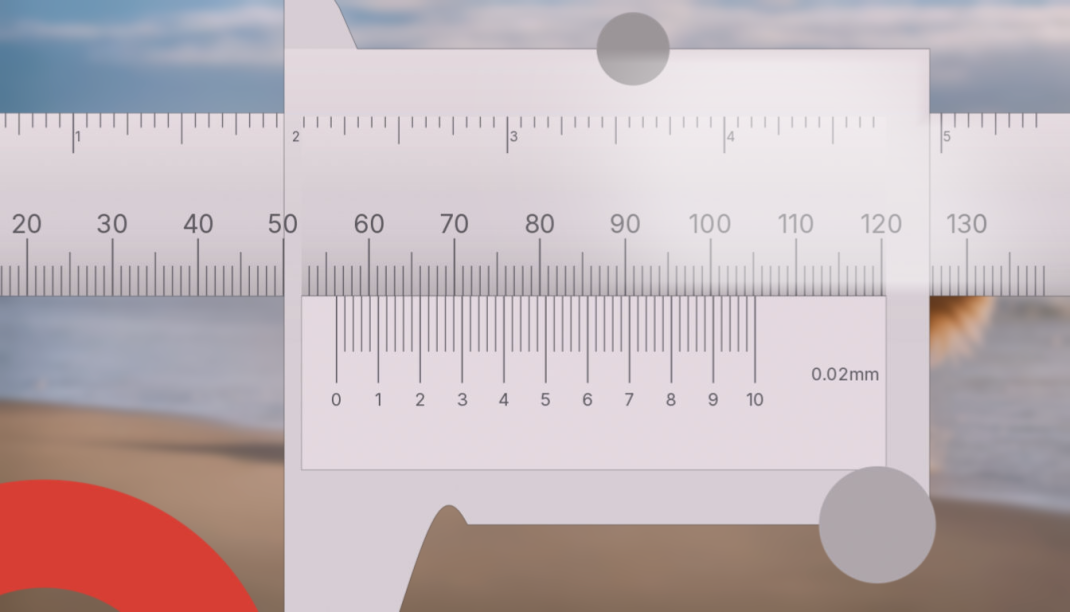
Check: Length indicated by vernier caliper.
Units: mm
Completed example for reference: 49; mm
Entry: 56.2; mm
